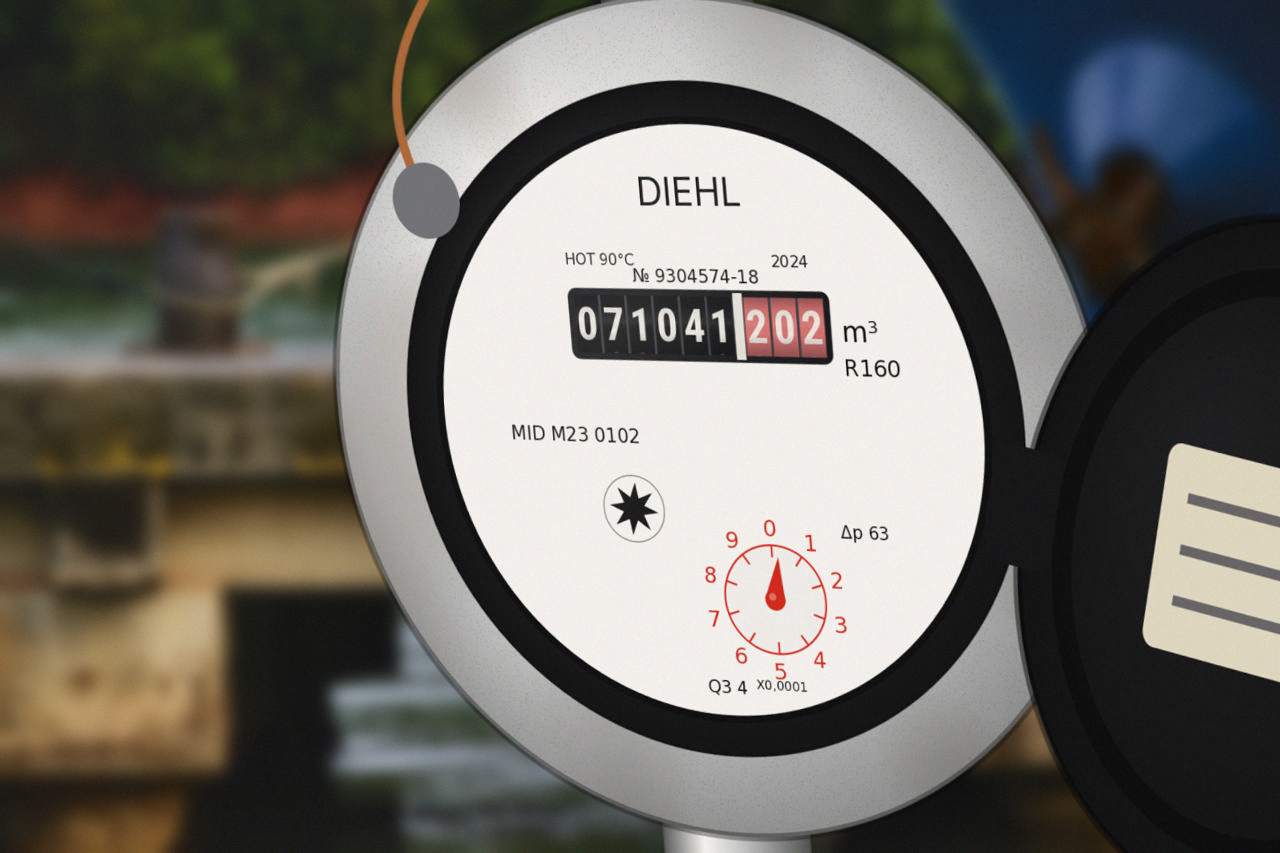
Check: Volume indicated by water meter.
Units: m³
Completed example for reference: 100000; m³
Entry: 71041.2020; m³
